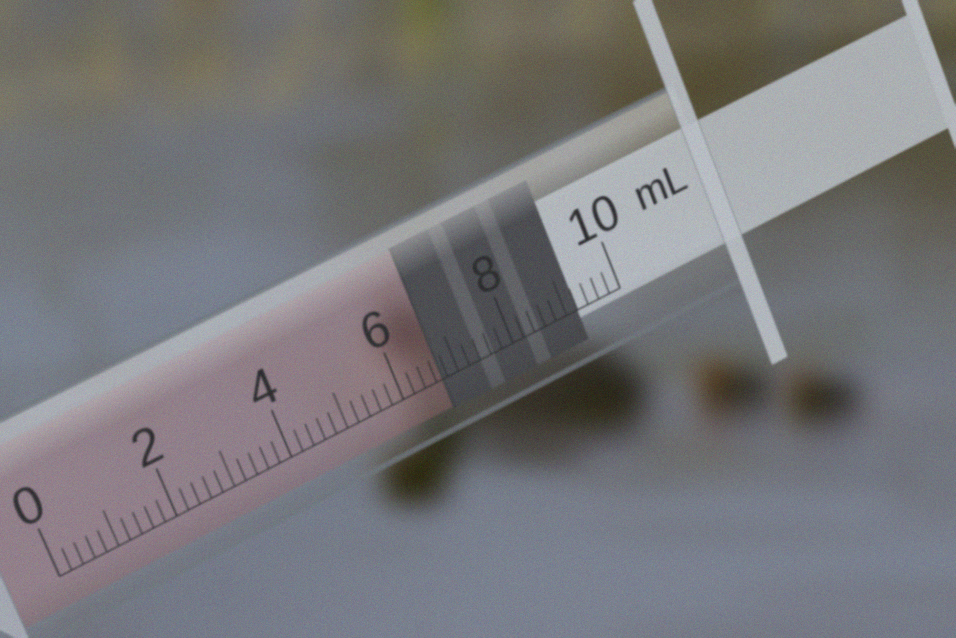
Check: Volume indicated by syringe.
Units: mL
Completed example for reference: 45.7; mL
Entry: 6.7; mL
